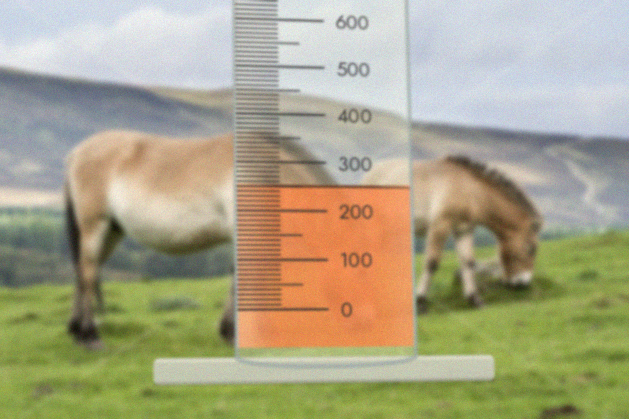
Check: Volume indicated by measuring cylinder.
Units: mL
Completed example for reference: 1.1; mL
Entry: 250; mL
